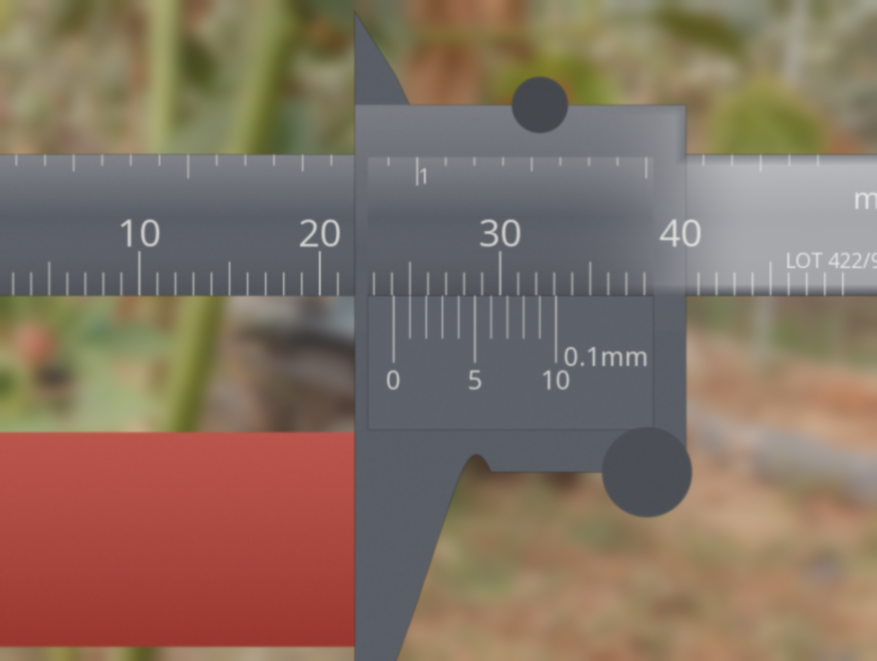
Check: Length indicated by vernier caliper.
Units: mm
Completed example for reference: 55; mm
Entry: 24.1; mm
